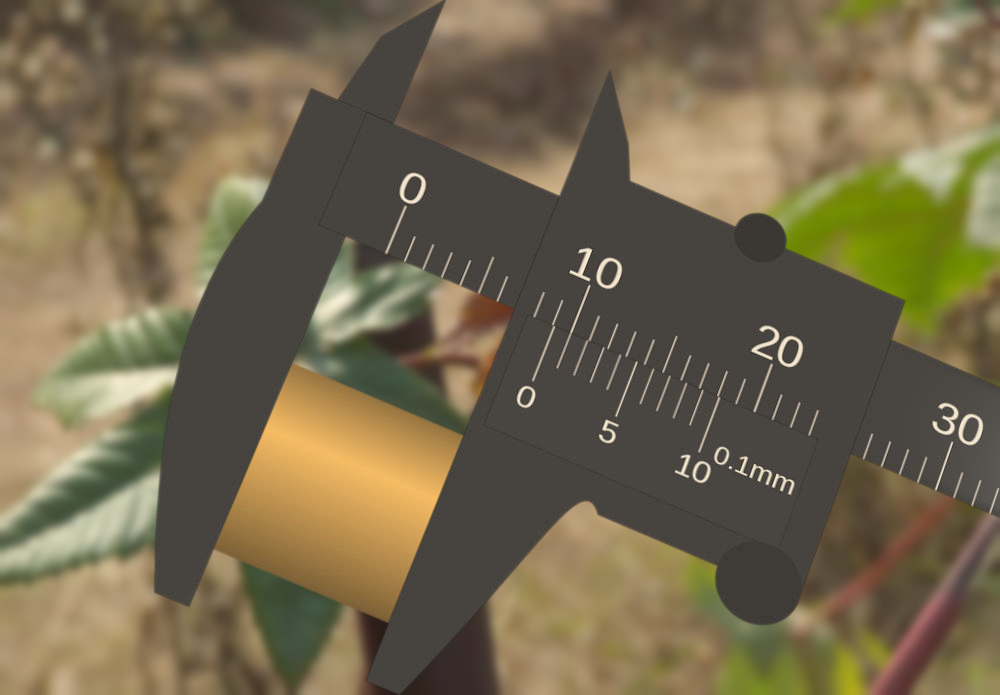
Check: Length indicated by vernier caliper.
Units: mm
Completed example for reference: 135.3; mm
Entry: 9.1; mm
